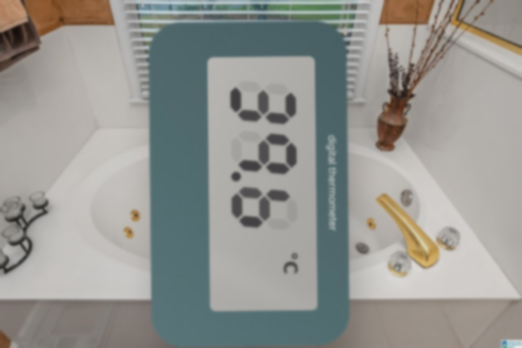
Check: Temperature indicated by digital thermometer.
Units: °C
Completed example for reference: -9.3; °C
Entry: 39.6; °C
